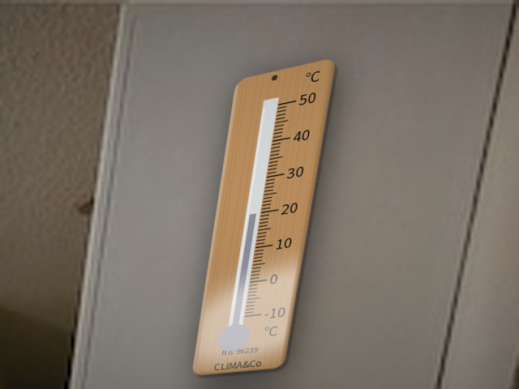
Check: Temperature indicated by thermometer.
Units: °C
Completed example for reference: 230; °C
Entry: 20; °C
